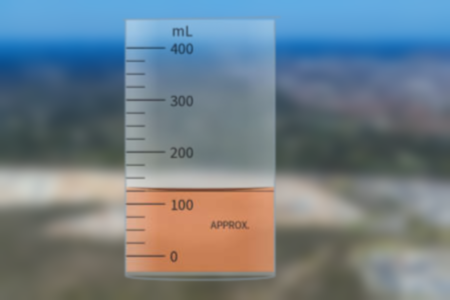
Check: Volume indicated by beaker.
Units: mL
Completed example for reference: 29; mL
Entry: 125; mL
